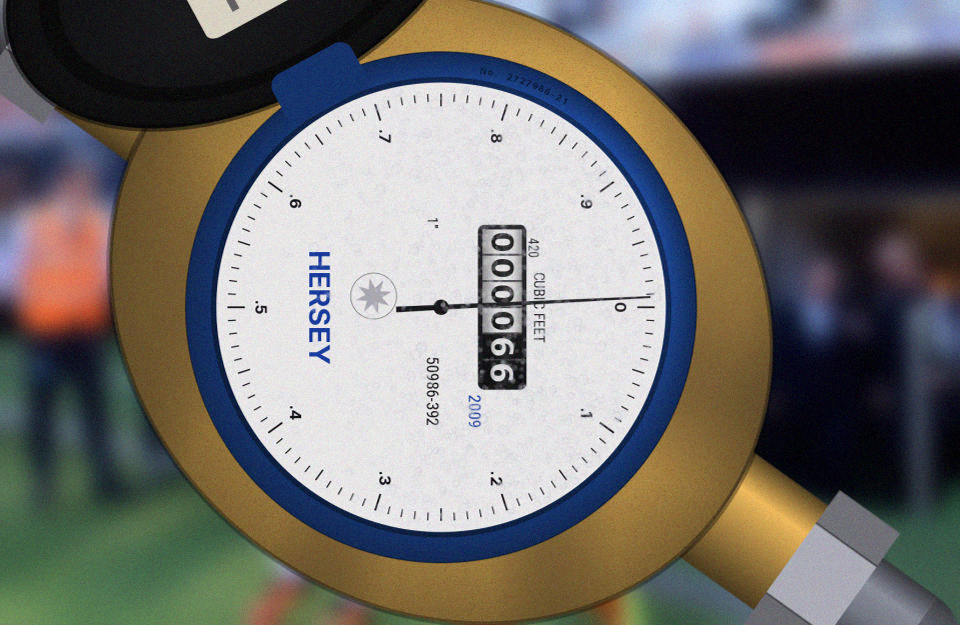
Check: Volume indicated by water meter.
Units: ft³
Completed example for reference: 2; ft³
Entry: 65.99; ft³
